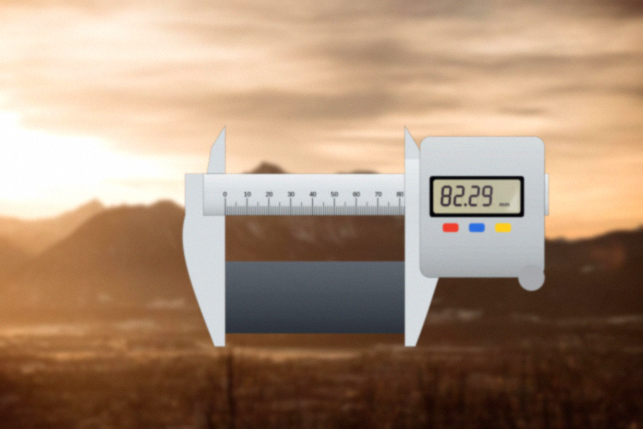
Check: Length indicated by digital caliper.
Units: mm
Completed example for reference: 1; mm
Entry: 82.29; mm
